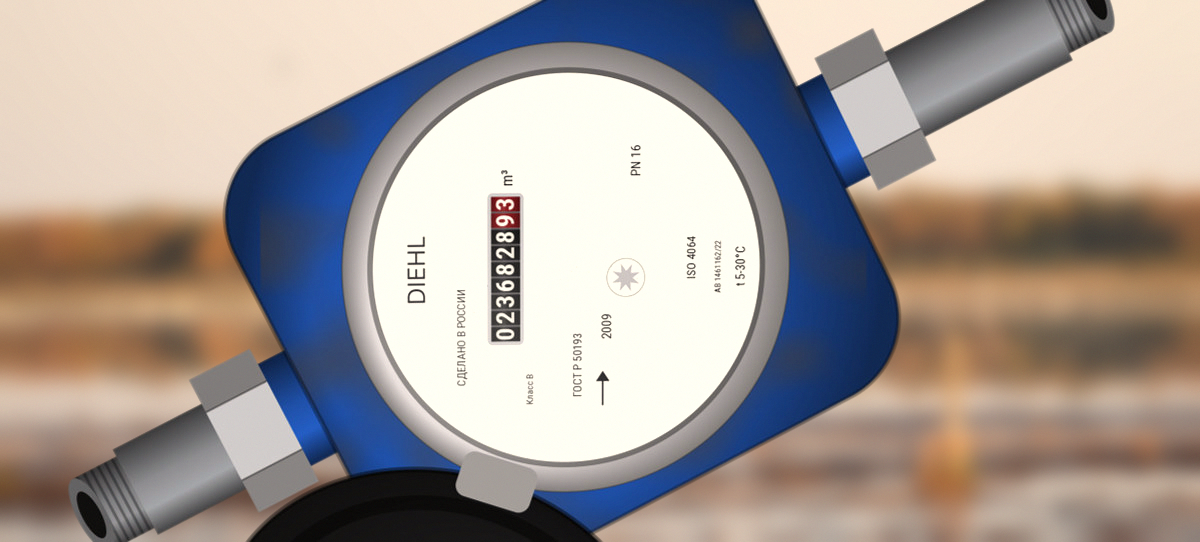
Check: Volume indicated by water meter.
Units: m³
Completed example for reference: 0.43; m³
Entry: 236828.93; m³
